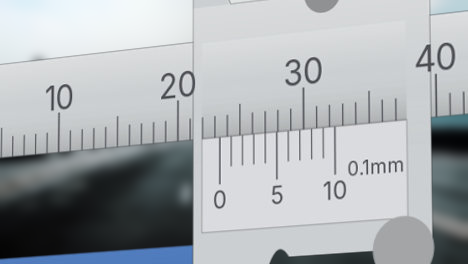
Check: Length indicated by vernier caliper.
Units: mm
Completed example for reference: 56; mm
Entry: 23.4; mm
